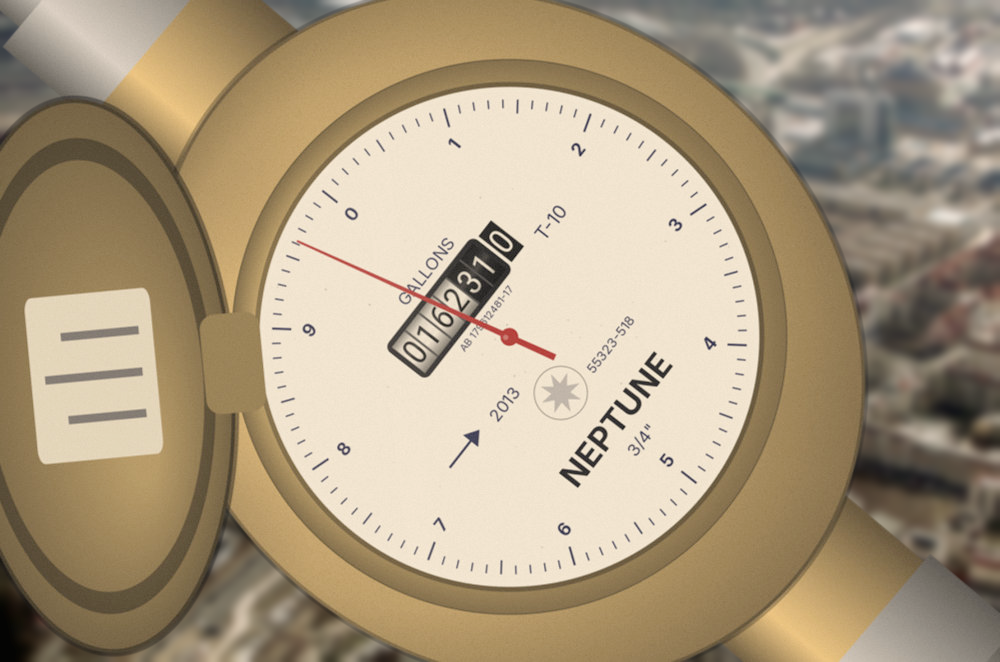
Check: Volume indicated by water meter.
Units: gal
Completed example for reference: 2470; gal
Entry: 162309.6; gal
